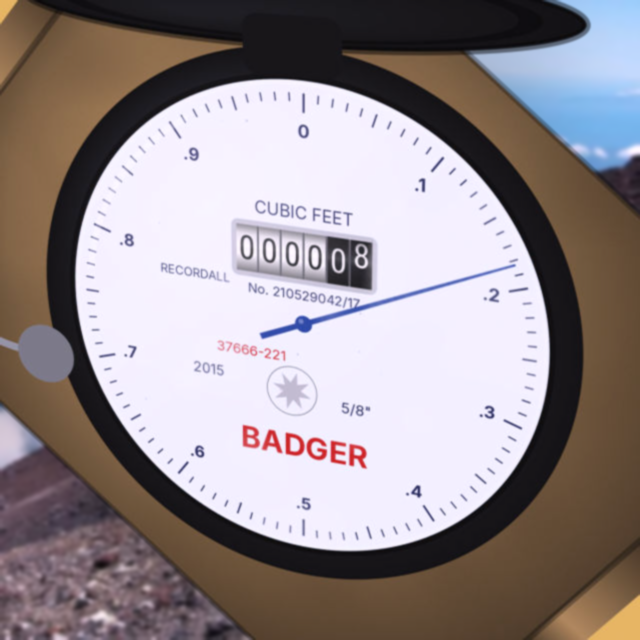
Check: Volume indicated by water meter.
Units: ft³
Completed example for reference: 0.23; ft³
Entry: 8.18; ft³
